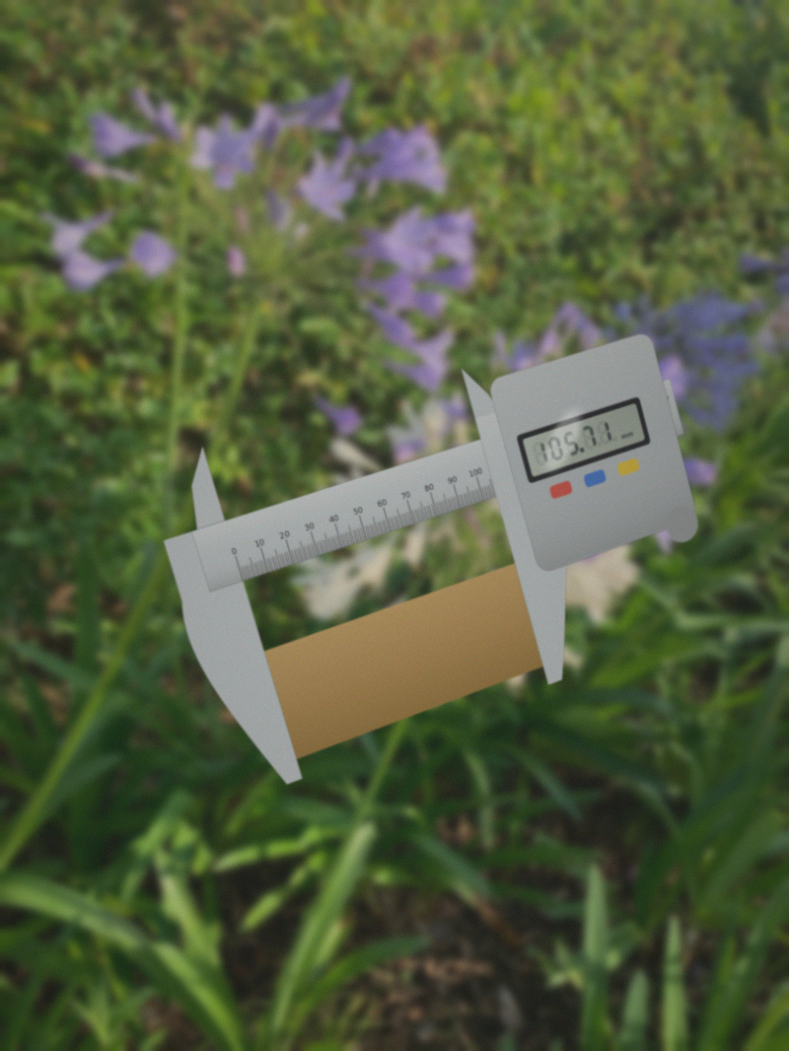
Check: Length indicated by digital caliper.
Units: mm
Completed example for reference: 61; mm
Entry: 105.71; mm
